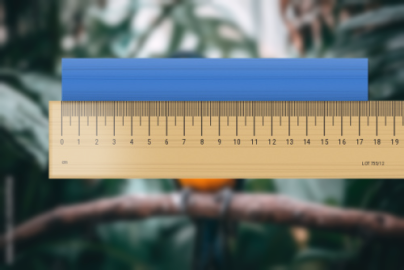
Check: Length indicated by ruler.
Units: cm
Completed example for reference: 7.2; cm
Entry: 17.5; cm
